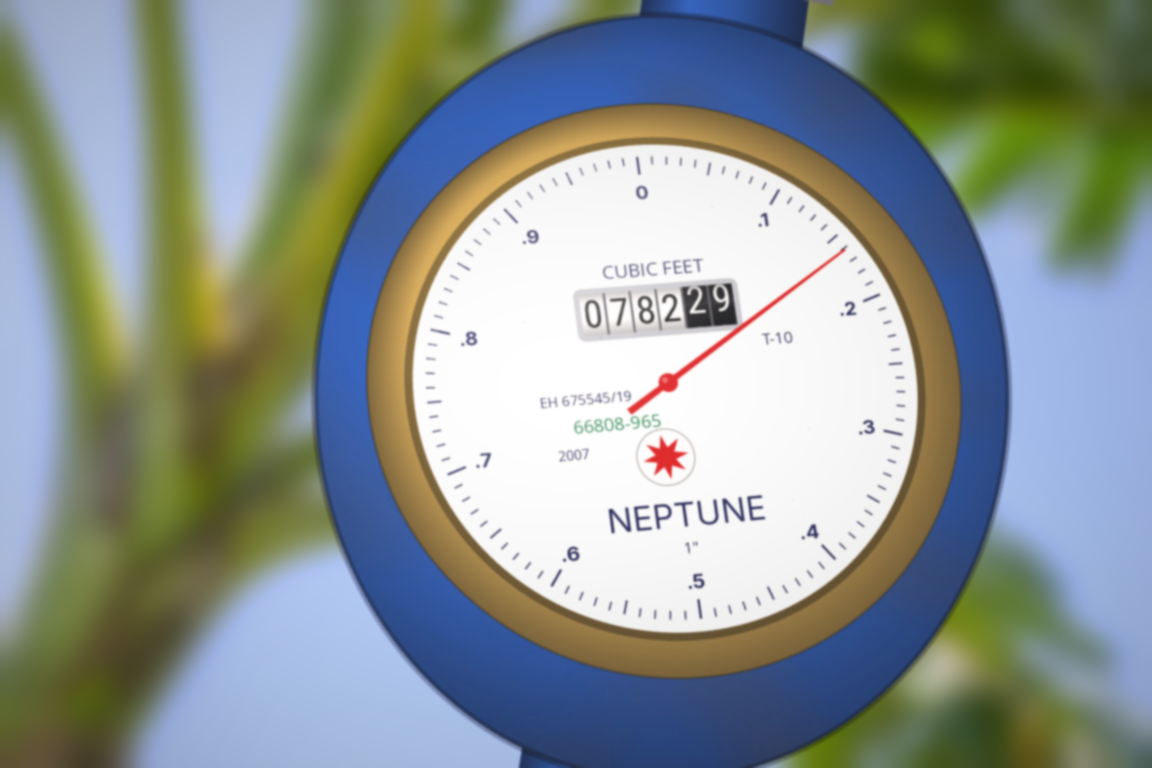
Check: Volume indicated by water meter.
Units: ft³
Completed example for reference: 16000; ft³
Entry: 78229.16; ft³
